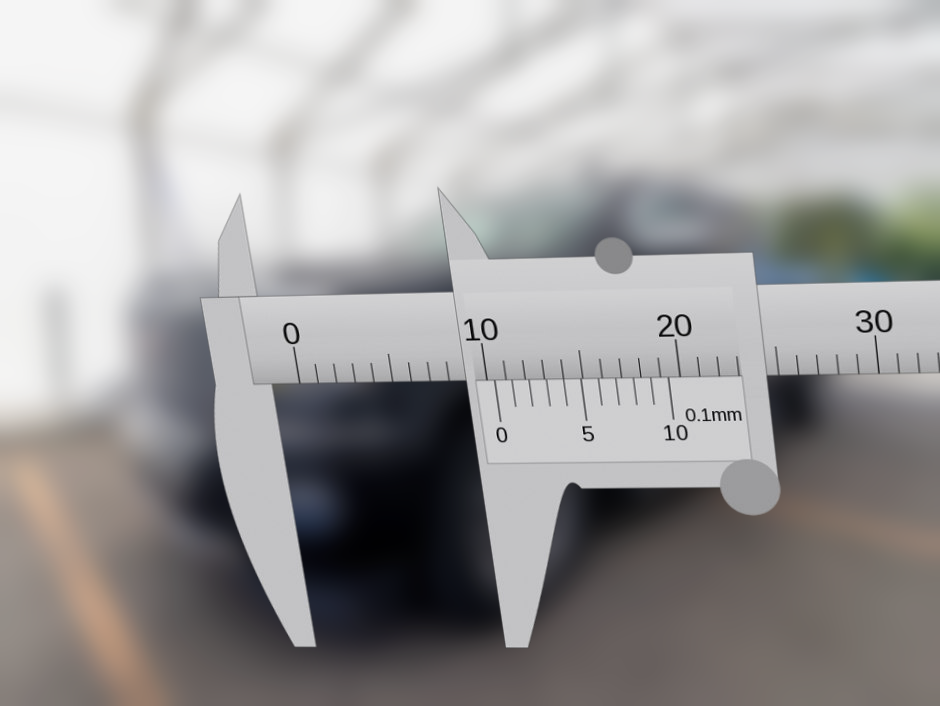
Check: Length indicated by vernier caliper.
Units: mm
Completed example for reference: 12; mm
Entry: 10.4; mm
